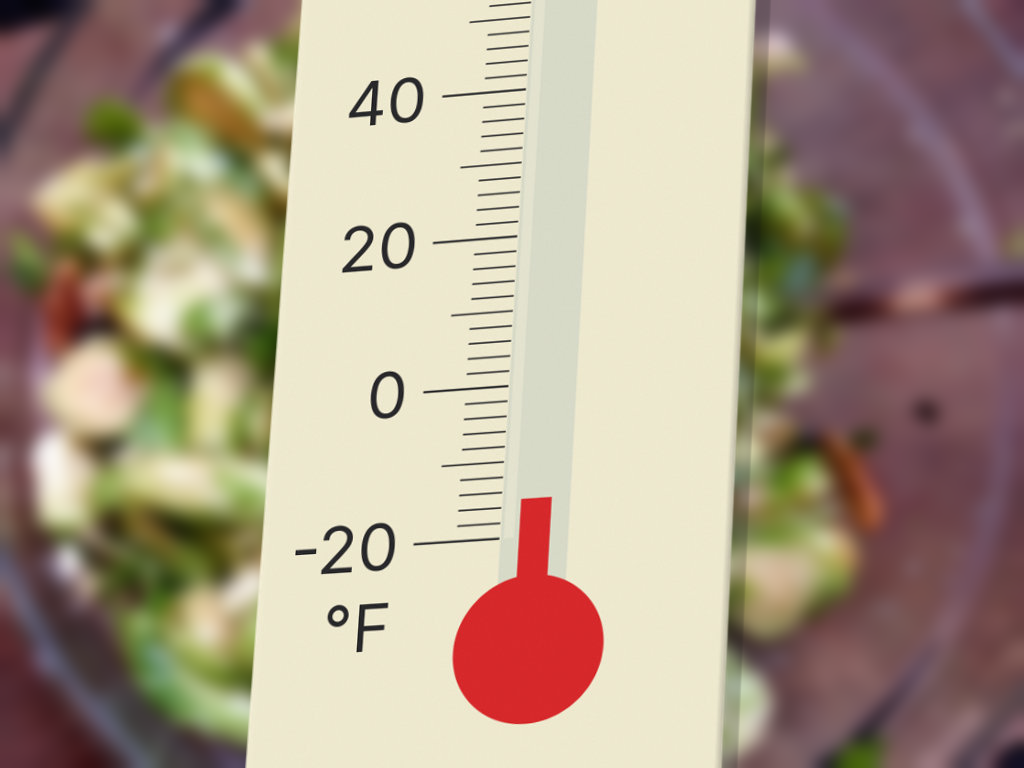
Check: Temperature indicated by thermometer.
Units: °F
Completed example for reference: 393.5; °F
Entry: -15; °F
